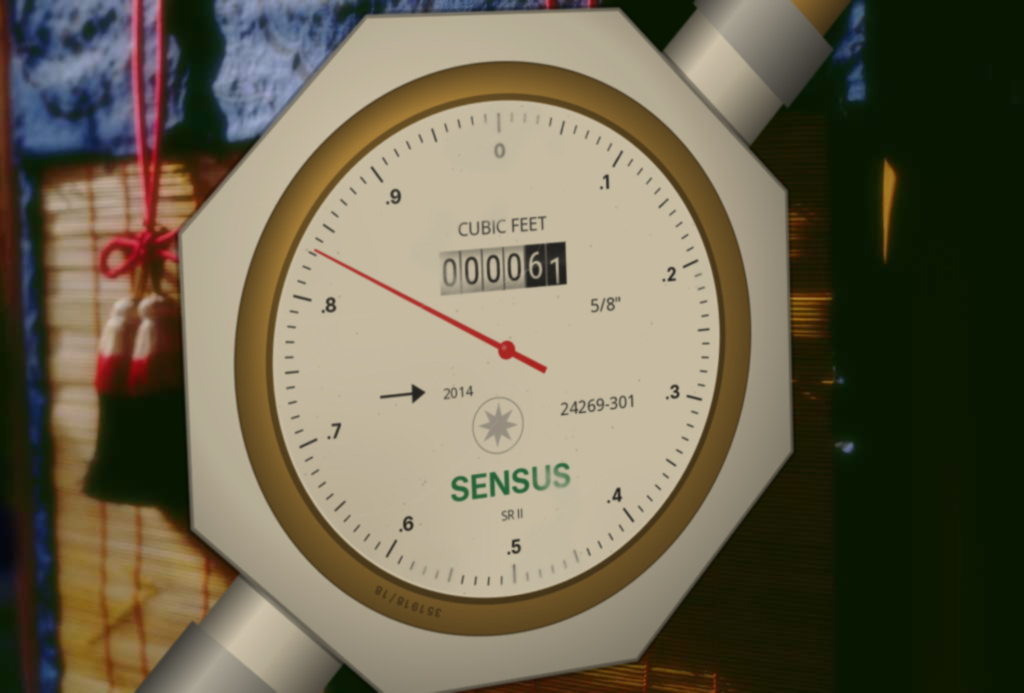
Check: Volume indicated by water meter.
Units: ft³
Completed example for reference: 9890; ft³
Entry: 60.83; ft³
